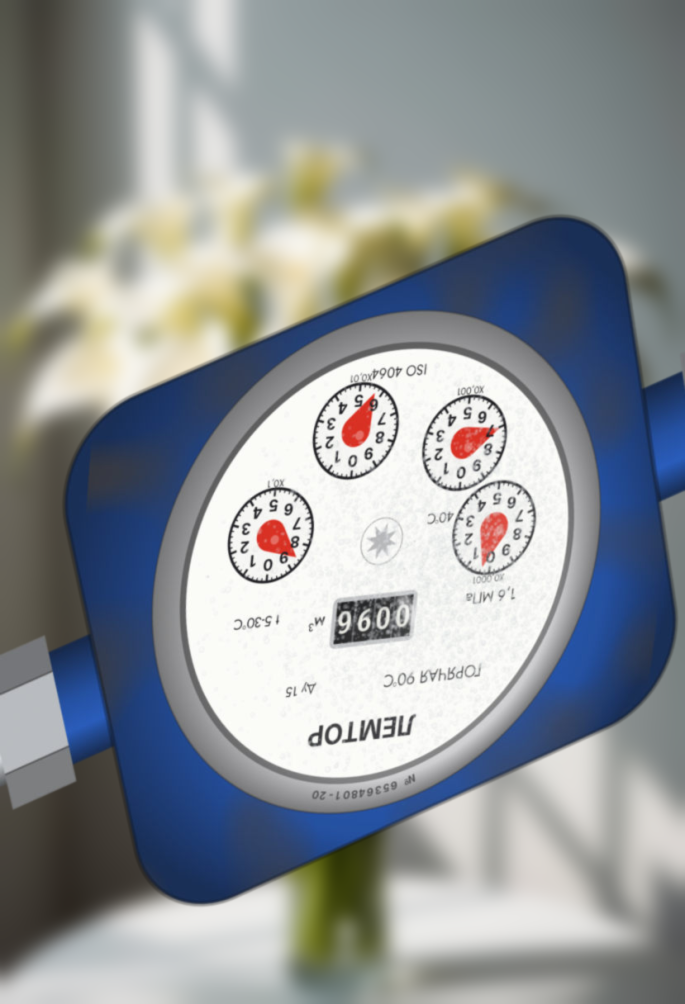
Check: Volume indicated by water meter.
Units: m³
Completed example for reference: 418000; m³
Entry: 96.8570; m³
